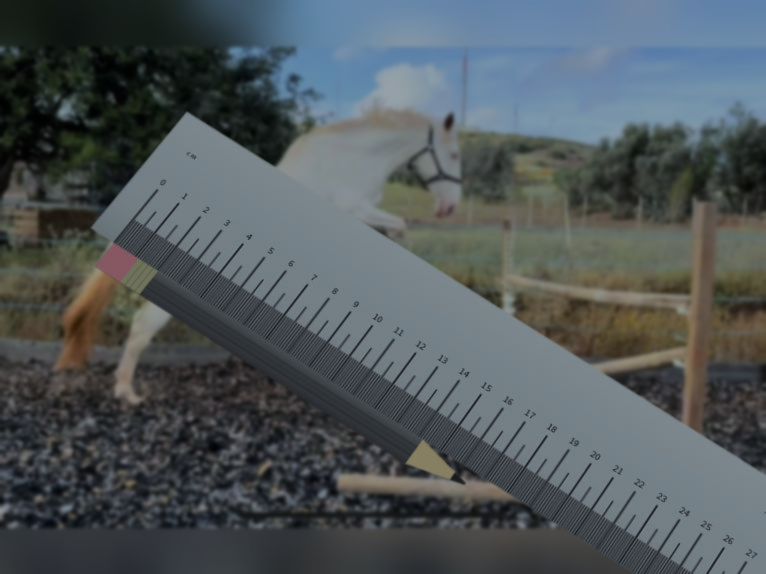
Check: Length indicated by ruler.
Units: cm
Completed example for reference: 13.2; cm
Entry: 16.5; cm
